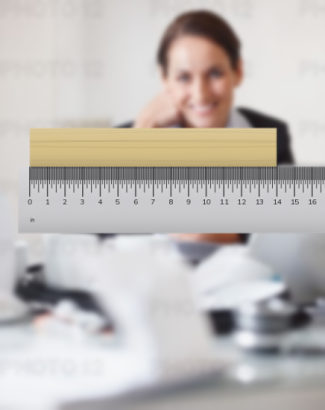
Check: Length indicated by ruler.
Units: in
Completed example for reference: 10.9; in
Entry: 14; in
